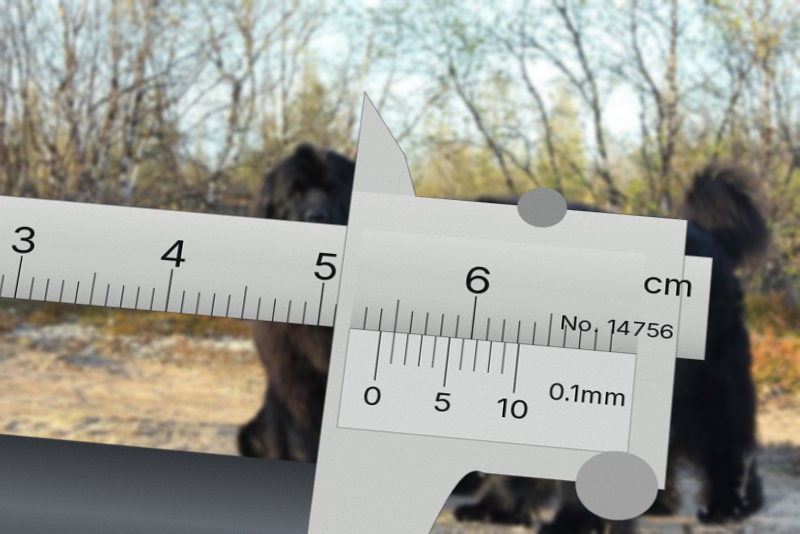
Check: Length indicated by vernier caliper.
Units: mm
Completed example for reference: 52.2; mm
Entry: 54.1; mm
